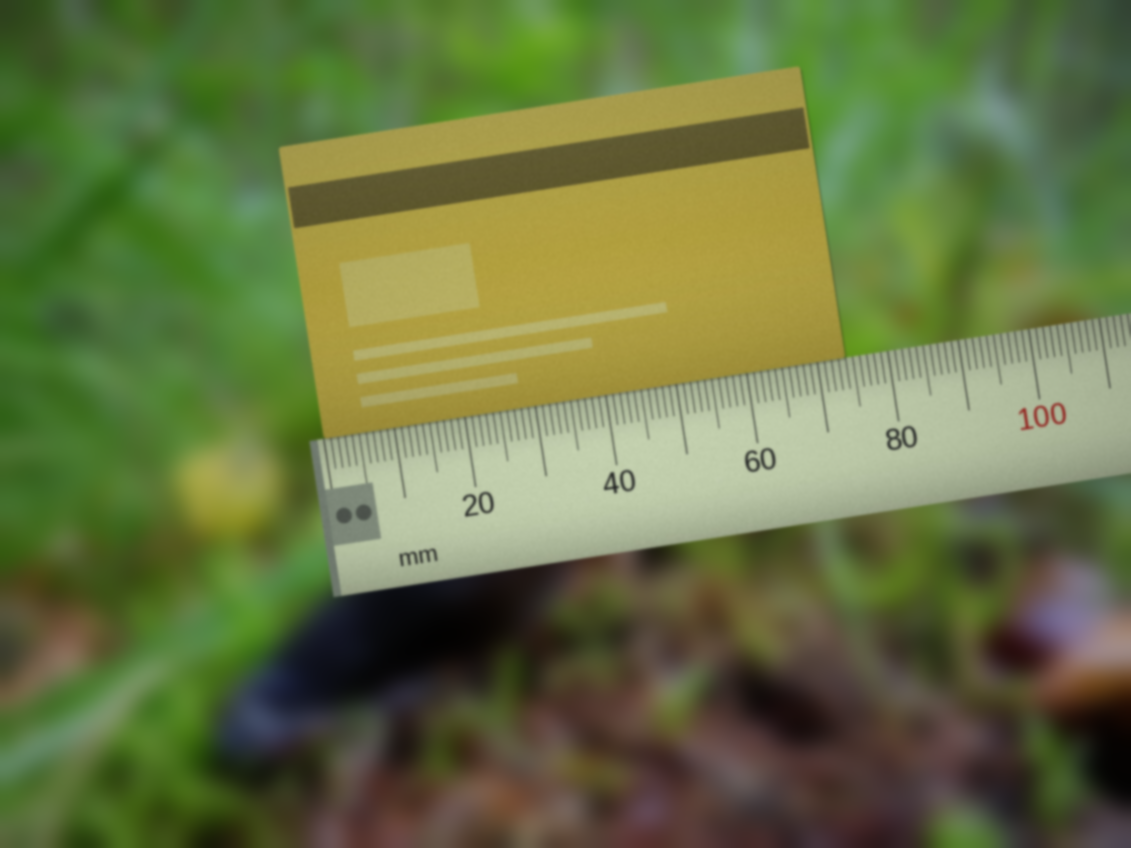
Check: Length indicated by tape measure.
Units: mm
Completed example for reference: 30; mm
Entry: 74; mm
